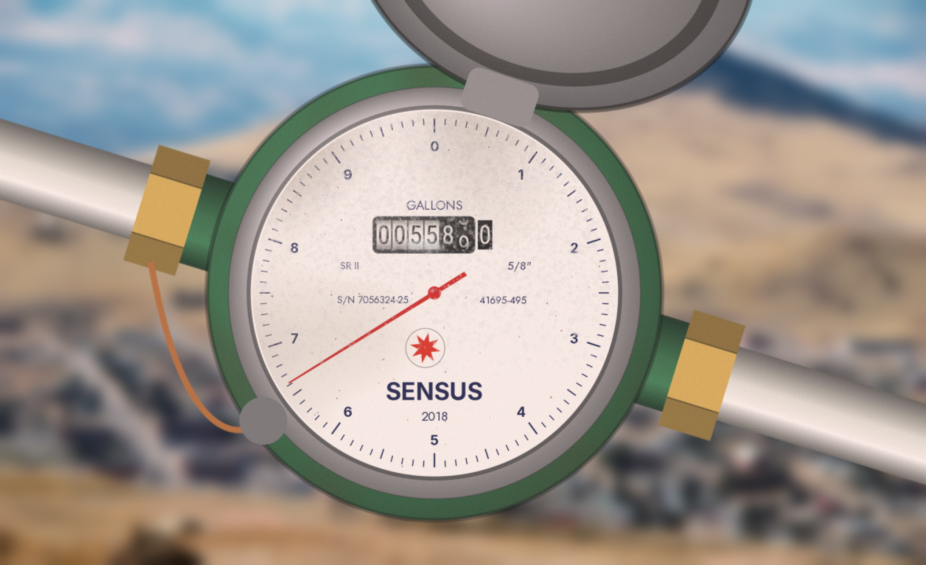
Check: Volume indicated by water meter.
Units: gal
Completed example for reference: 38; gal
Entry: 55886.6; gal
